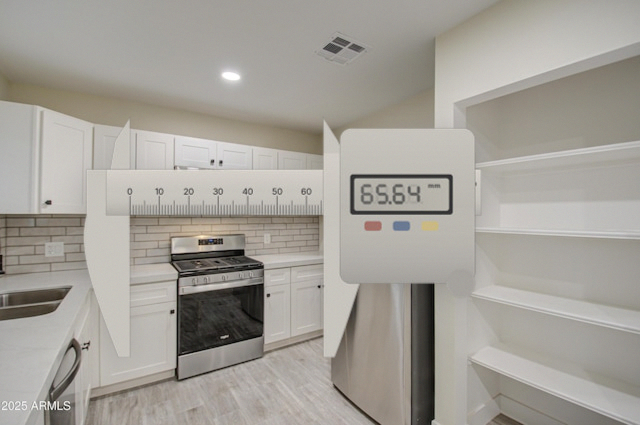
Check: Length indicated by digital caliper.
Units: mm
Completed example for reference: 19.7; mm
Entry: 65.64; mm
